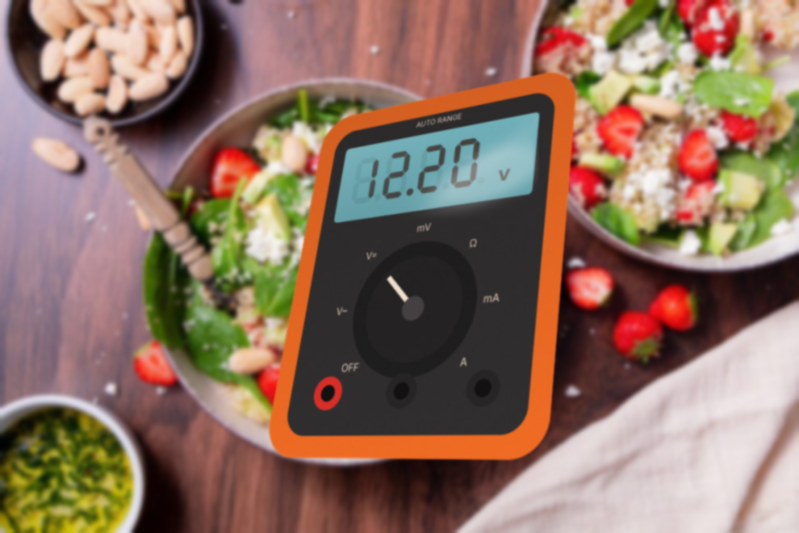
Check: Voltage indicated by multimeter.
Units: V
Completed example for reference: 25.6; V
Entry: 12.20; V
